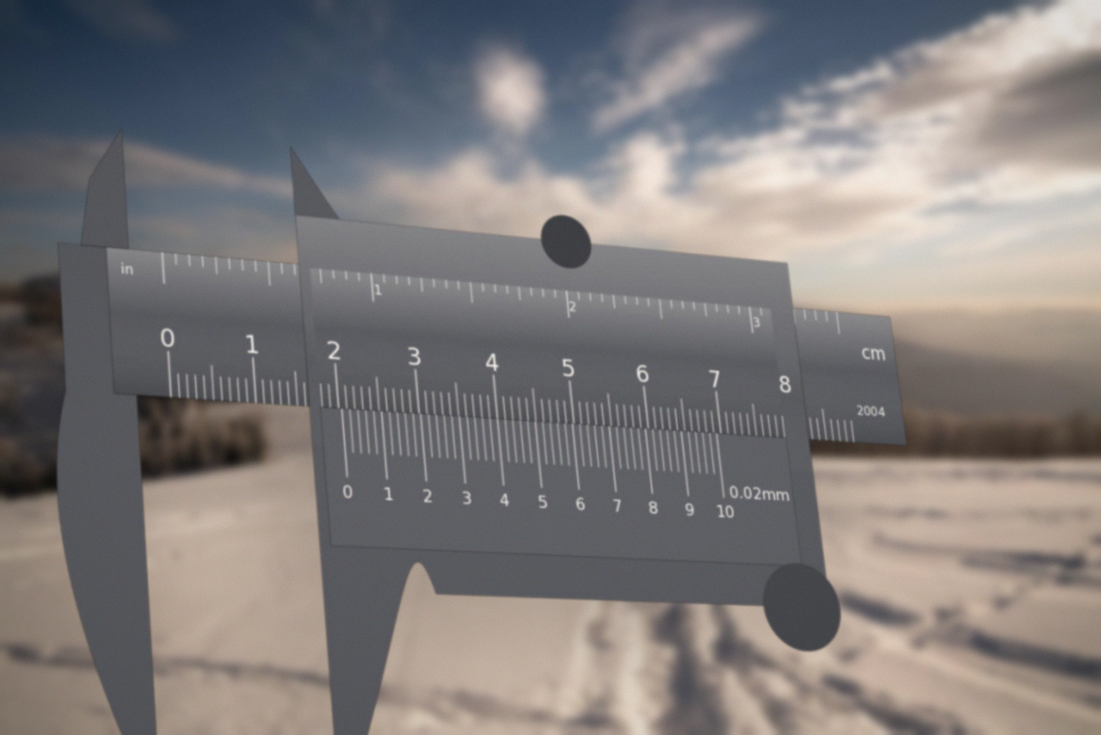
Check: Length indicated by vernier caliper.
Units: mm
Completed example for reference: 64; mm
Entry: 20.4; mm
